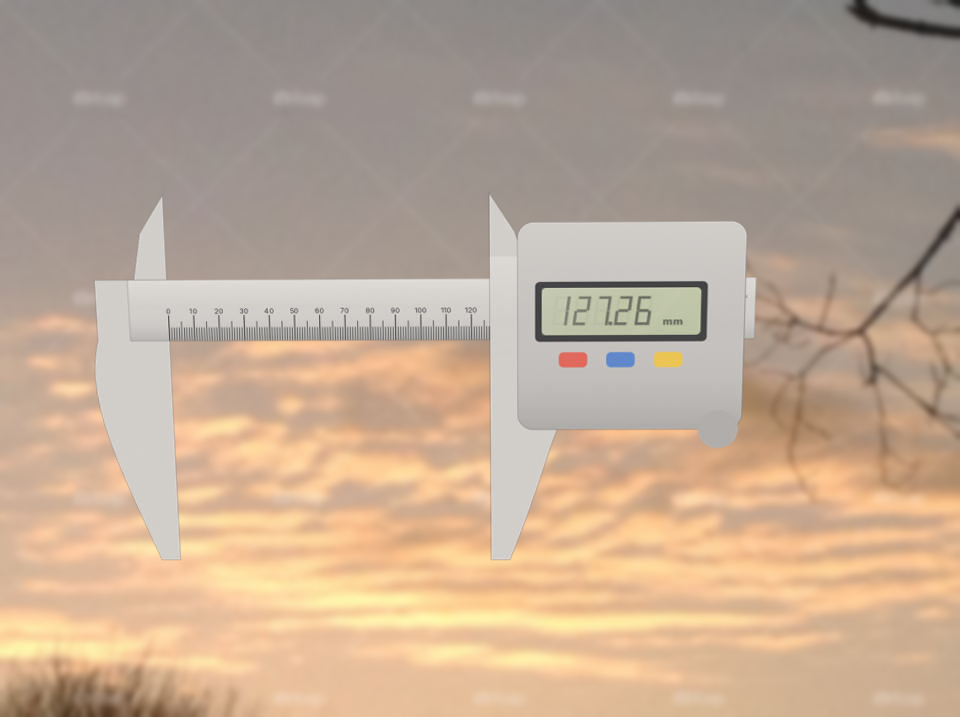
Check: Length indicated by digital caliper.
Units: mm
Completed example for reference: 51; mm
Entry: 127.26; mm
